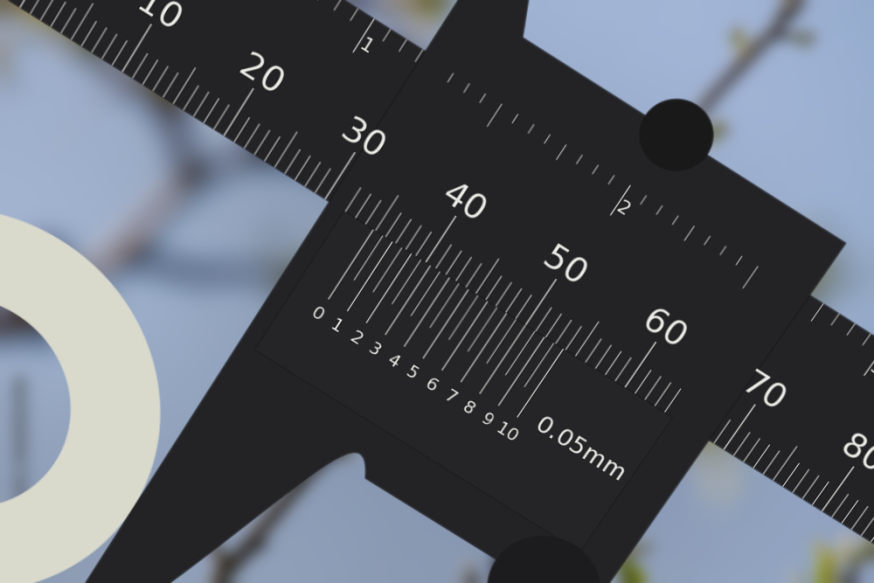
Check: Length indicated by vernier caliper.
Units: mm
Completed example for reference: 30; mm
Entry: 34.8; mm
